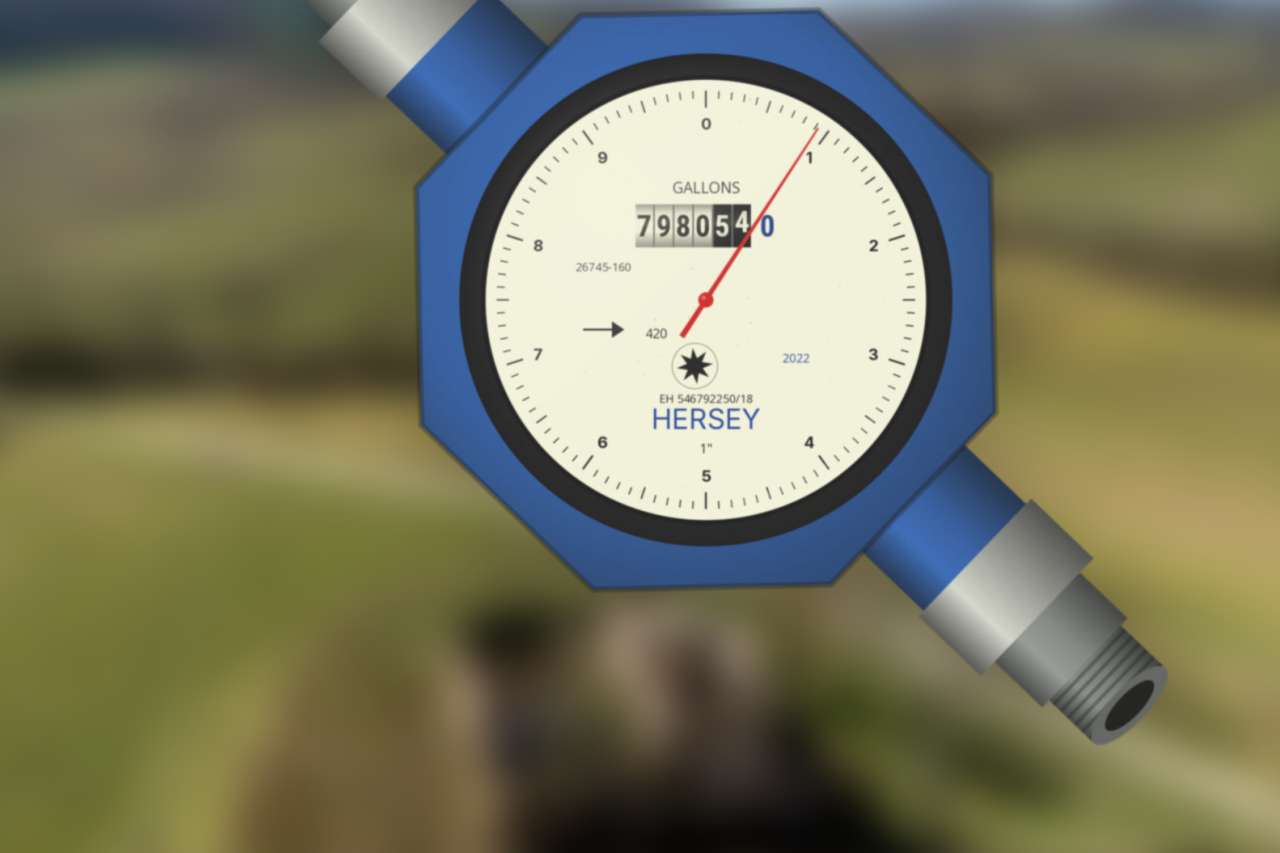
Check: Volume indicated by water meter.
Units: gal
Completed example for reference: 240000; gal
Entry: 7980540.9; gal
